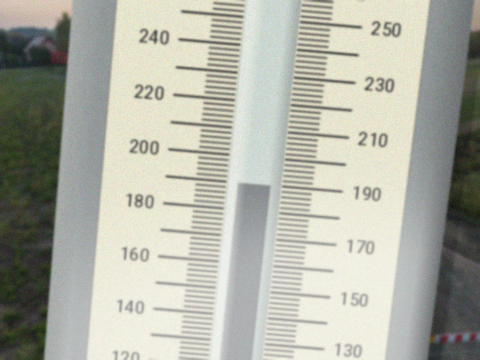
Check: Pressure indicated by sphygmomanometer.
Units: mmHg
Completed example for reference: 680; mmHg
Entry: 190; mmHg
